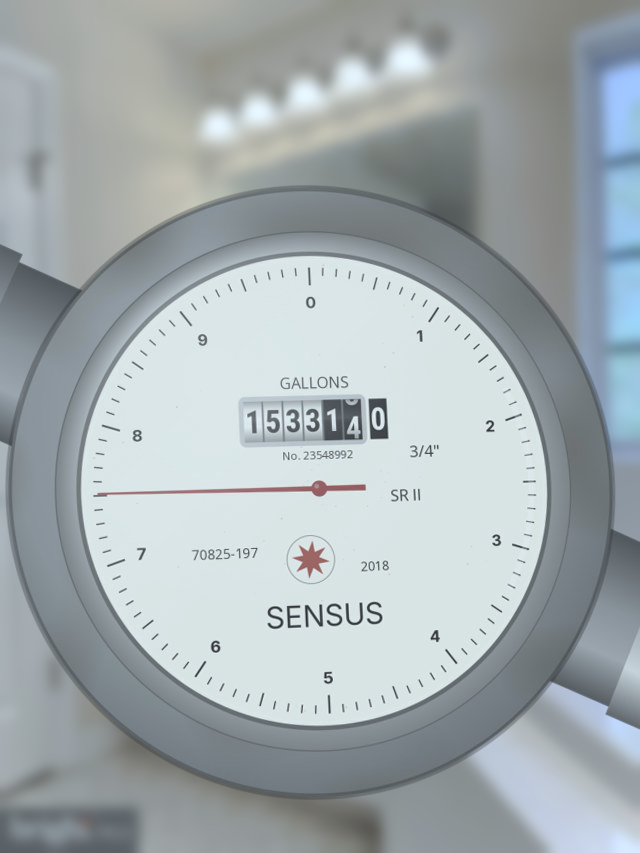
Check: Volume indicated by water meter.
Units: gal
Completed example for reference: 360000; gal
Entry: 1533137.5; gal
